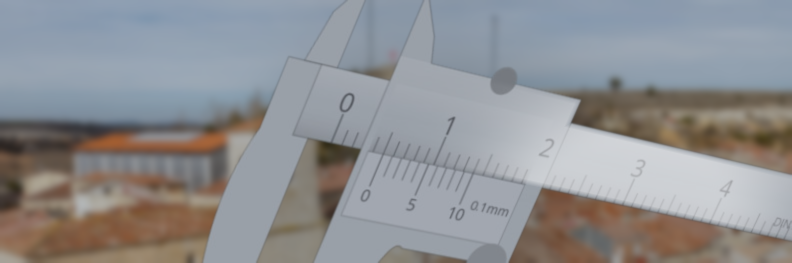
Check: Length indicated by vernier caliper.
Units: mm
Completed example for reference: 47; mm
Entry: 5.0; mm
